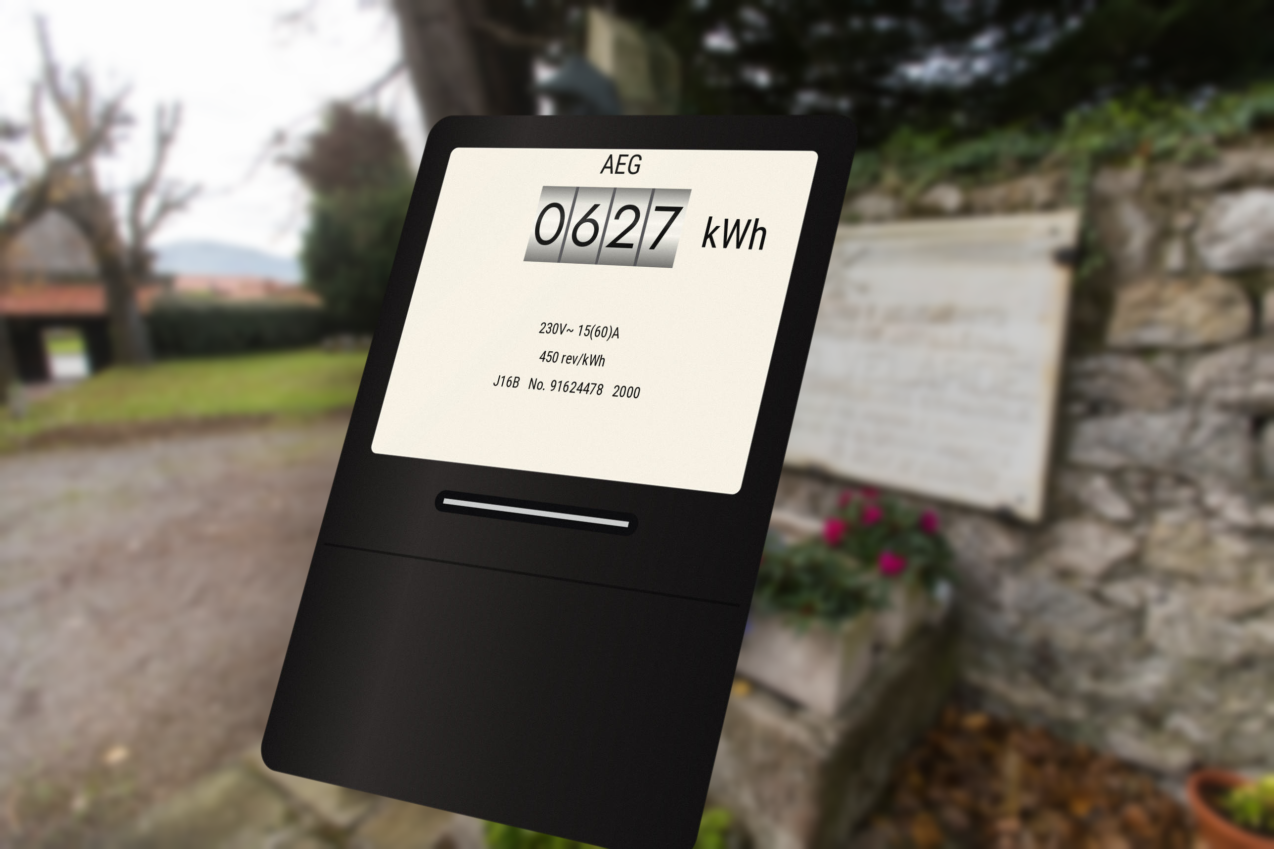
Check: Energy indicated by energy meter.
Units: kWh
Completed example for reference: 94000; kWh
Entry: 627; kWh
